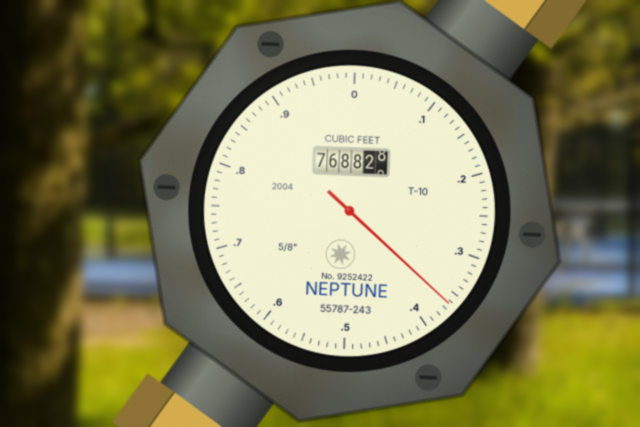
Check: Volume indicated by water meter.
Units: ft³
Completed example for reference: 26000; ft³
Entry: 768828.36; ft³
